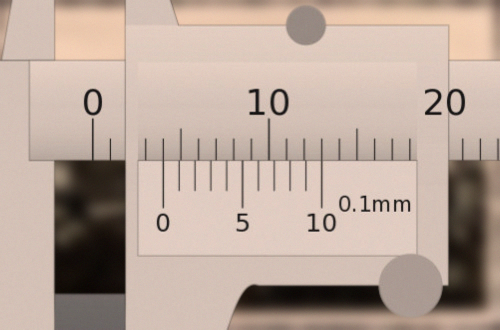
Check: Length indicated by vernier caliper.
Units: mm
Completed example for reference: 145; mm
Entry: 4.0; mm
